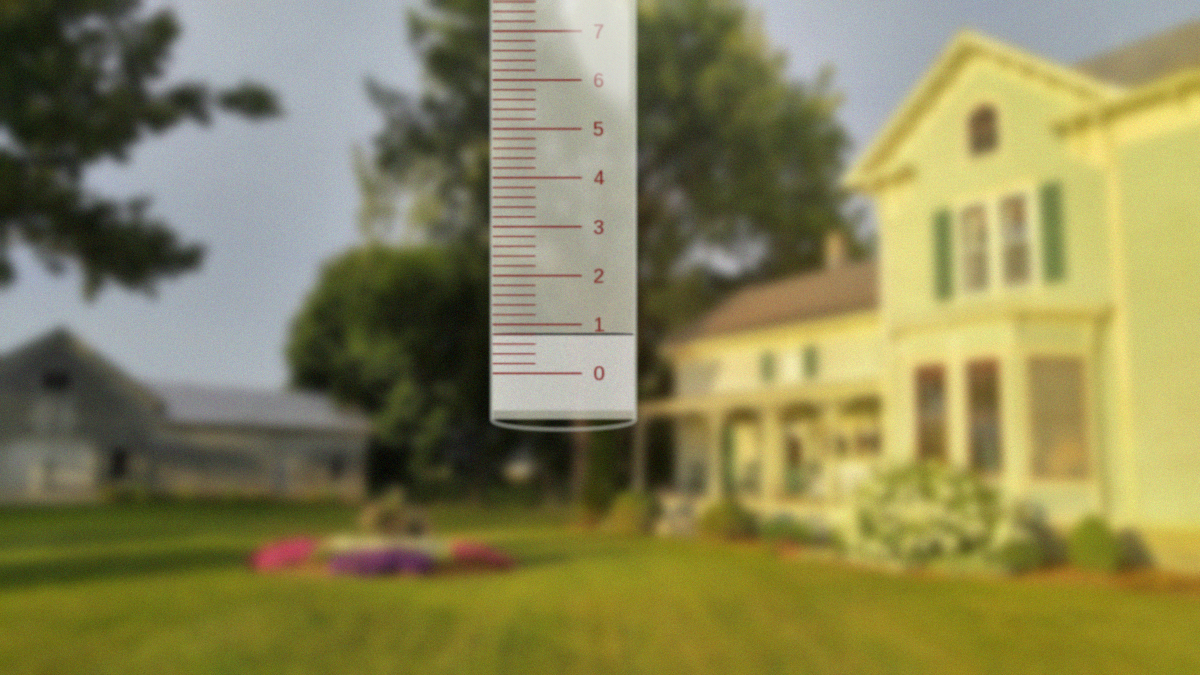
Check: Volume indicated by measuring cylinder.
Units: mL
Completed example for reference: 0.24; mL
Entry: 0.8; mL
